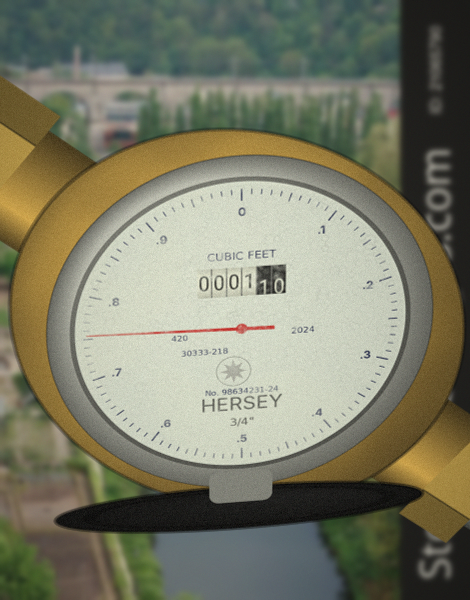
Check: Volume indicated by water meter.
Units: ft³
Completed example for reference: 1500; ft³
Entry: 109.75; ft³
